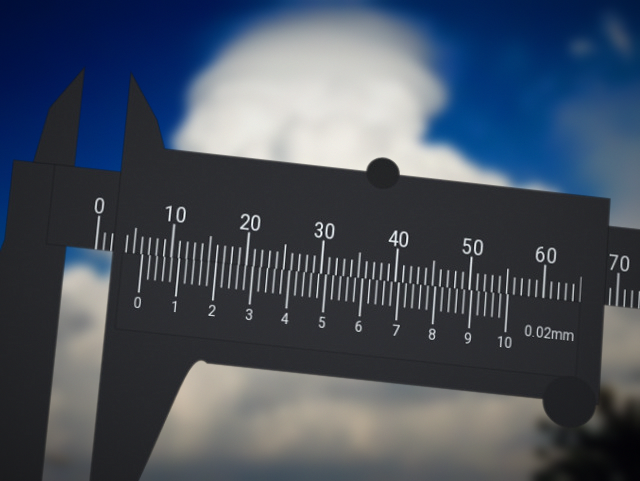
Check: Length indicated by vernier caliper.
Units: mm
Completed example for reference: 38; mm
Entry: 6.2; mm
